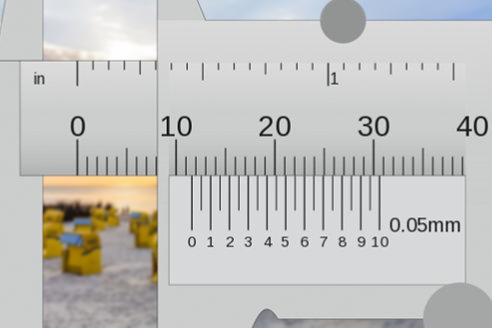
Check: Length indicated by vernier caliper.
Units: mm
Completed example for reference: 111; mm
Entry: 11.6; mm
